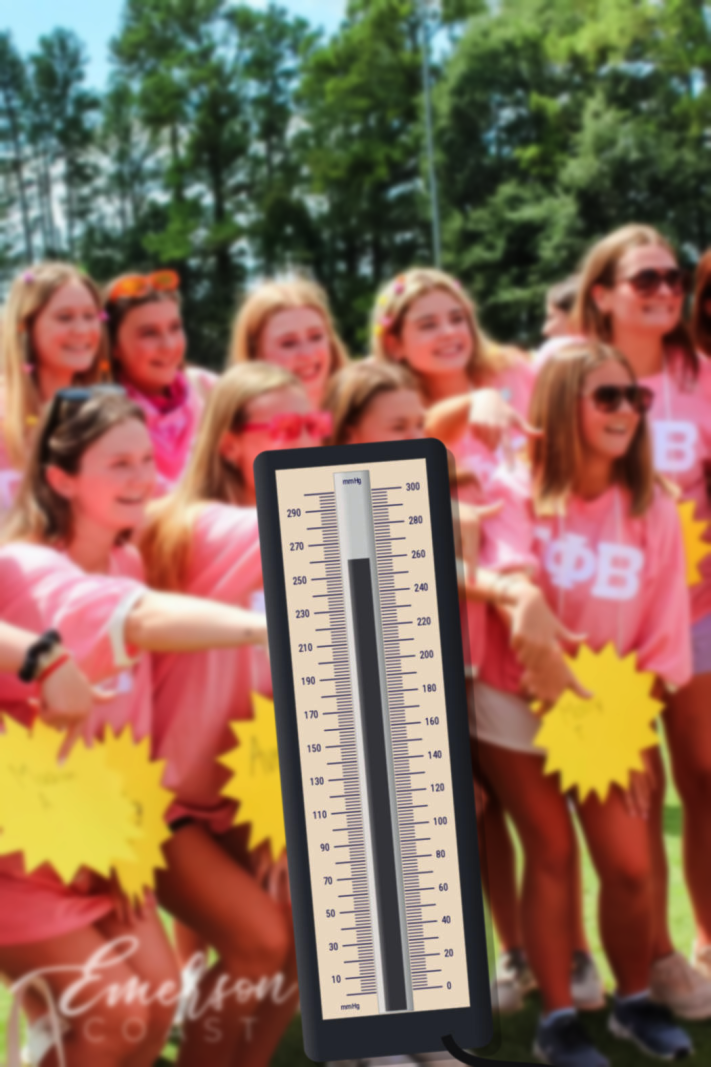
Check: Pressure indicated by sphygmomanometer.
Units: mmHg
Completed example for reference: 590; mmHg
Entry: 260; mmHg
